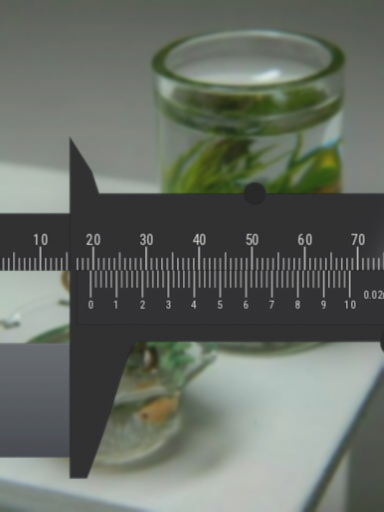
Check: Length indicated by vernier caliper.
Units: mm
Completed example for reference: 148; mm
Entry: 19.5; mm
